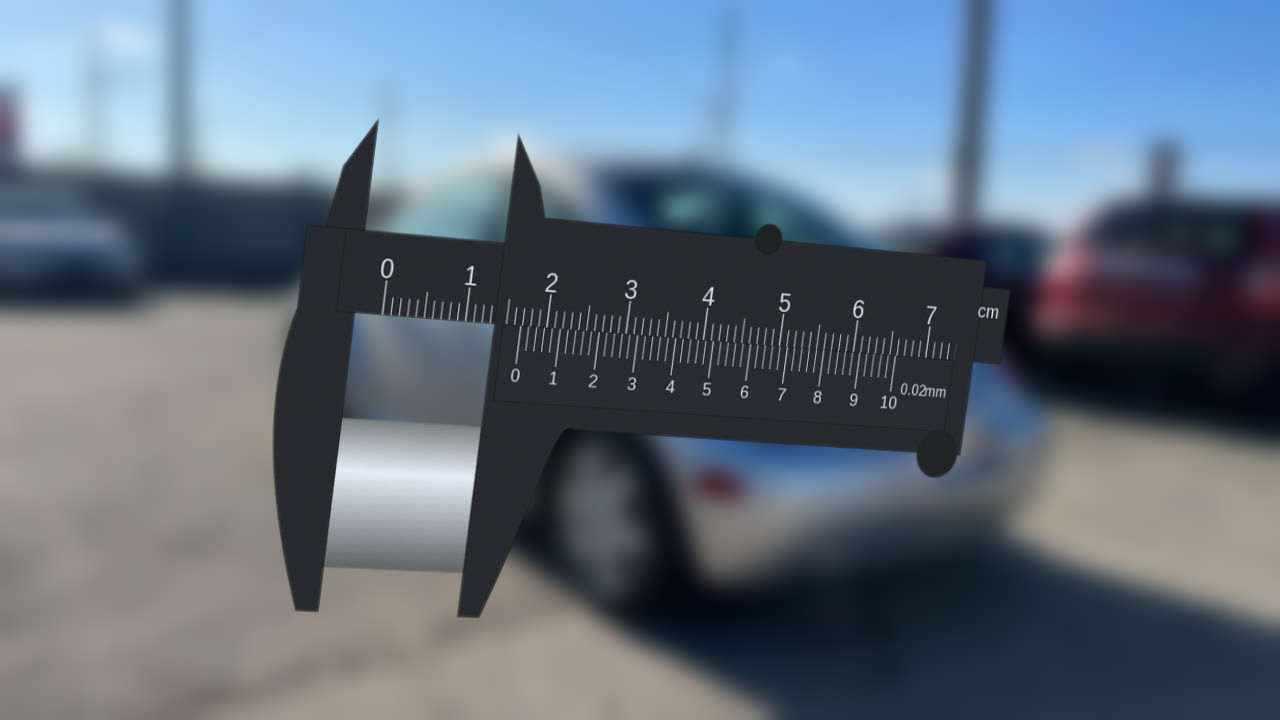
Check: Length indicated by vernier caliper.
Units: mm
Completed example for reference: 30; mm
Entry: 16.8; mm
